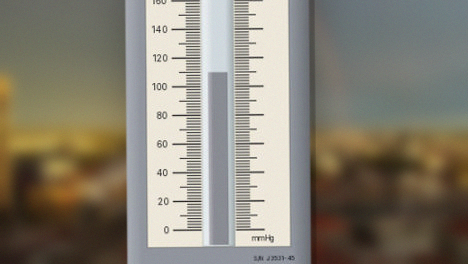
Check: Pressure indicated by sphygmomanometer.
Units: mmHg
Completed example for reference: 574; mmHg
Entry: 110; mmHg
